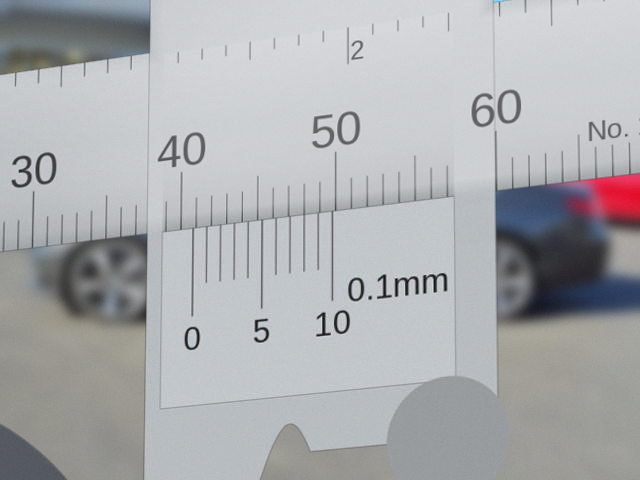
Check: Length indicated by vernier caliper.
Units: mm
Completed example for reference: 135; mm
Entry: 40.8; mm
